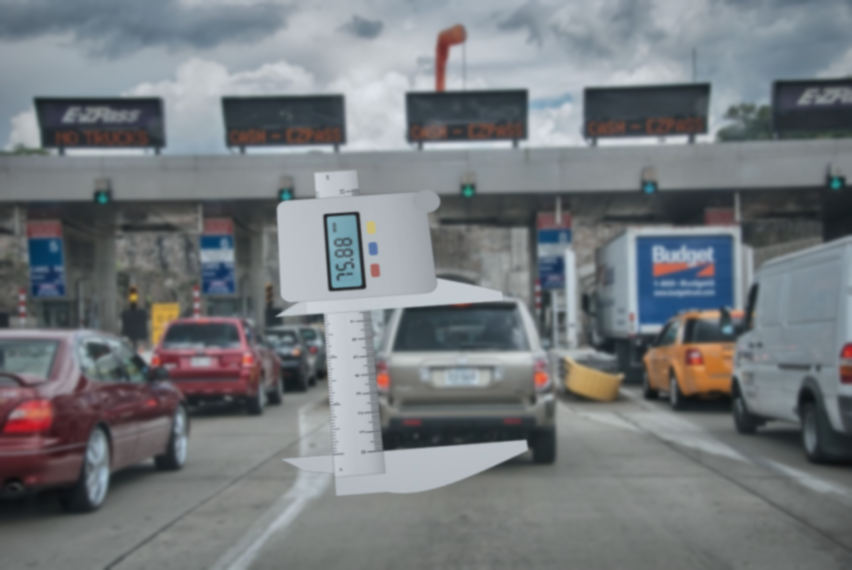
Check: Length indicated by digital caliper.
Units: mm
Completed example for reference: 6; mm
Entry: 75.88; mm
